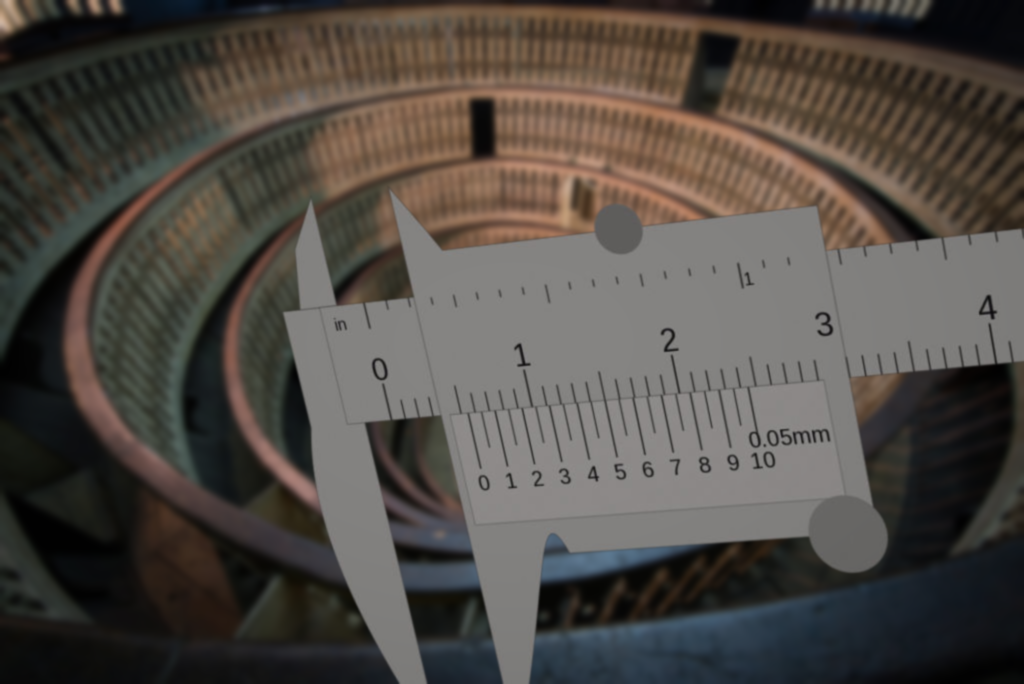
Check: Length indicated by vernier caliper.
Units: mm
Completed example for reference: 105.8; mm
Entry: 5.5; mm
